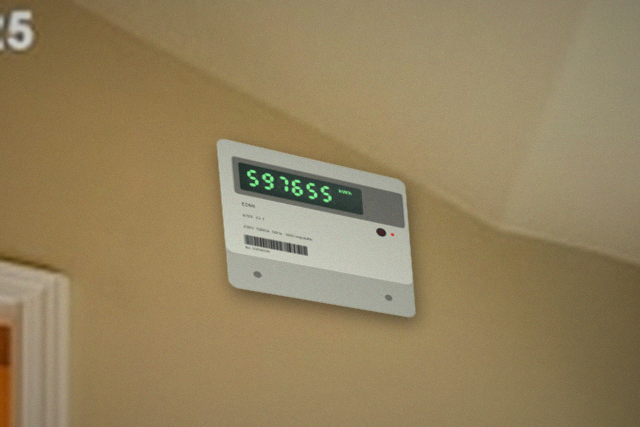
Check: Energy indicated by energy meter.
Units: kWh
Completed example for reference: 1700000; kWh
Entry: 597655; kWh
